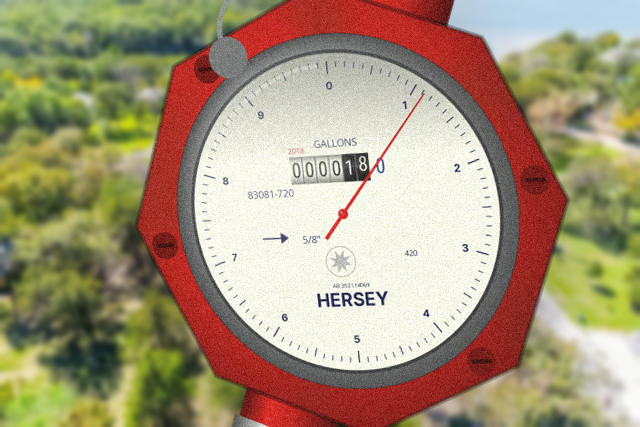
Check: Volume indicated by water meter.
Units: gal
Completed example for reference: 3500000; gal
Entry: 181.1; gal
